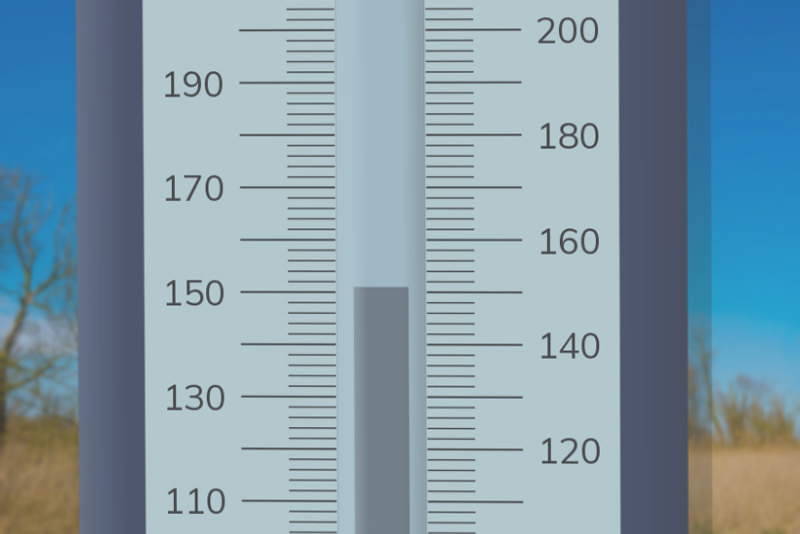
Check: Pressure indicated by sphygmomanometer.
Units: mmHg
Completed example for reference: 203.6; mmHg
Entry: 151; mmHg
